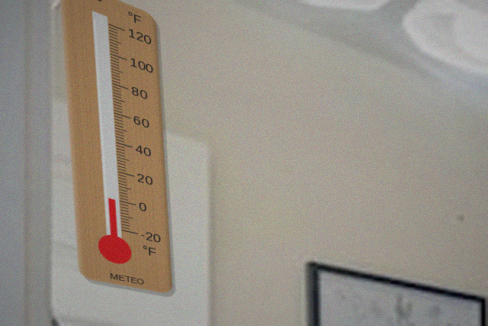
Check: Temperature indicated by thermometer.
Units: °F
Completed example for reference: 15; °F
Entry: 0; °F
